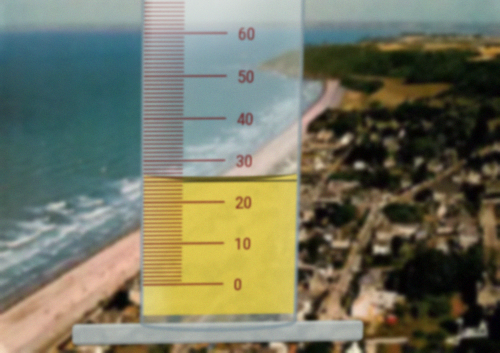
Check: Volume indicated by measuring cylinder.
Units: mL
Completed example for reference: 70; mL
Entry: 25; mL
